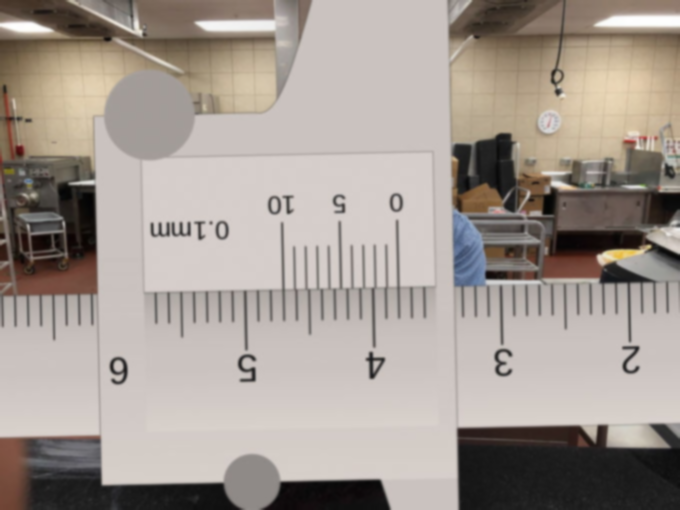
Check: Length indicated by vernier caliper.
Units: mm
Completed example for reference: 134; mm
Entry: 38.0; mm
